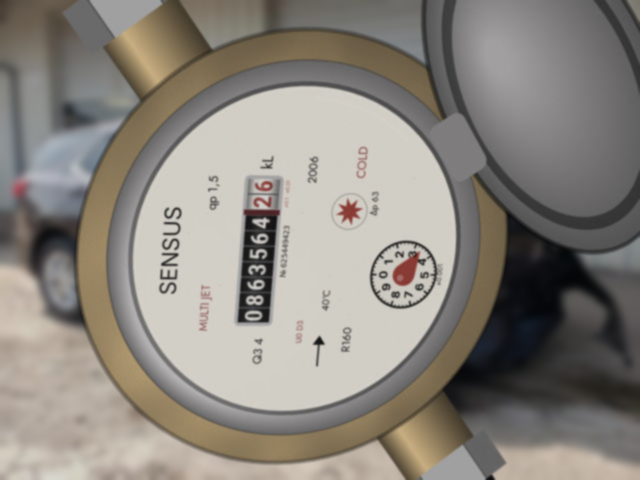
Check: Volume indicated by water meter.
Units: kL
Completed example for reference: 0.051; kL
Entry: 863564.263; kL
